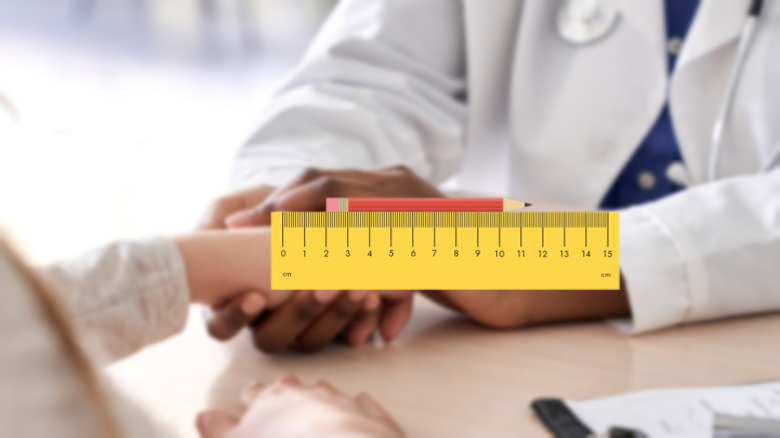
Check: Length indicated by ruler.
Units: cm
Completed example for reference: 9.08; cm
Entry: 9.5; cm
